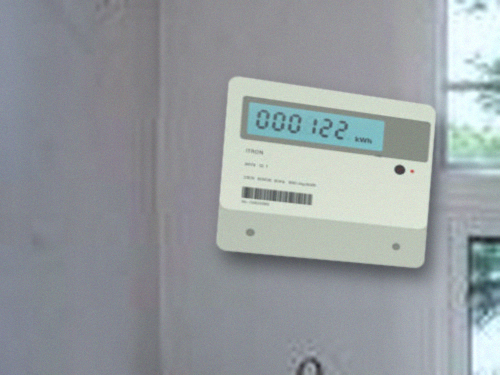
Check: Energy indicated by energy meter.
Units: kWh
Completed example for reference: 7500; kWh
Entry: 122; kWh
